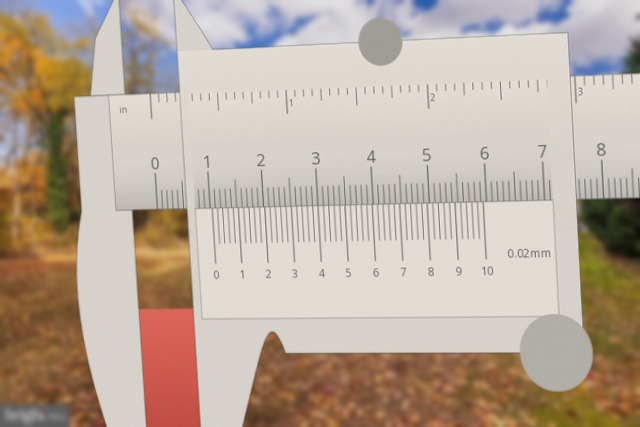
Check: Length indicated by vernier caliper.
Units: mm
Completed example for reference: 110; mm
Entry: 10.4; mm
